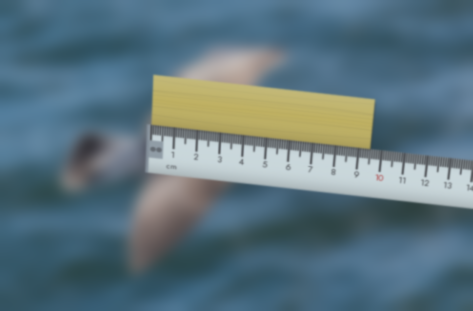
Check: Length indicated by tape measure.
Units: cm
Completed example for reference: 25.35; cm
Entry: 9.5; cm
